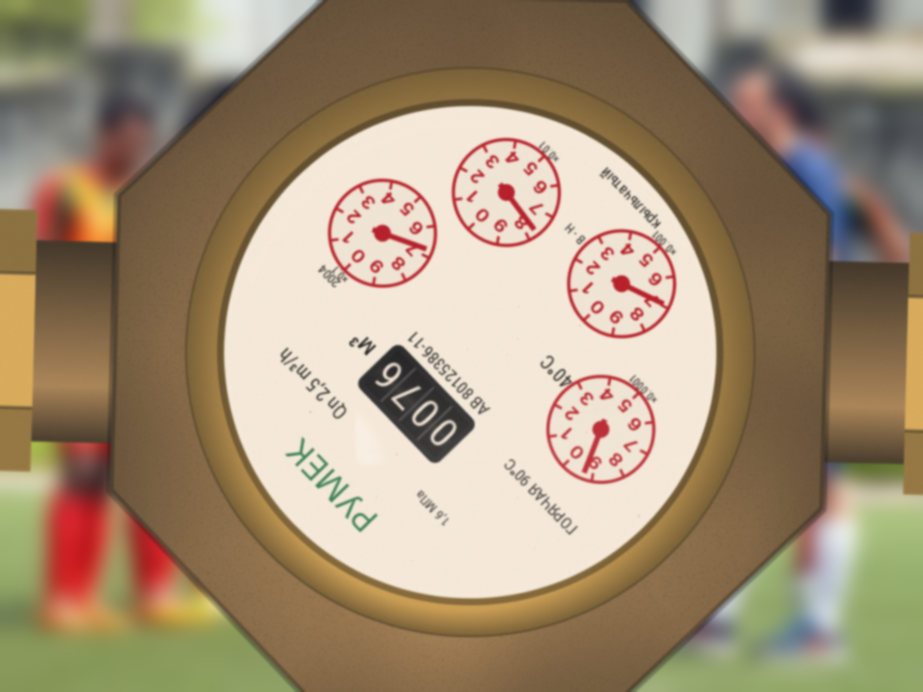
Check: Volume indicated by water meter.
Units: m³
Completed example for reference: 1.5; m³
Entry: 76.6769; m³
